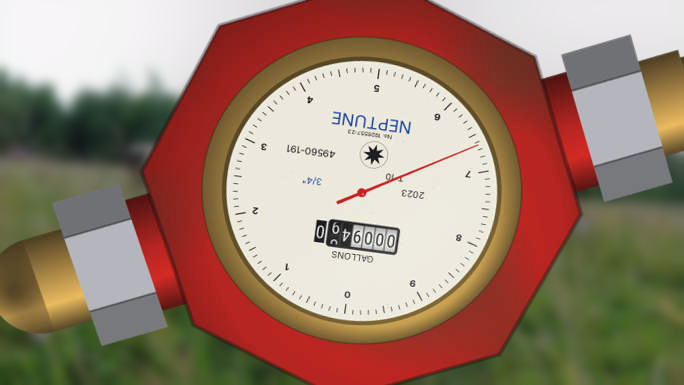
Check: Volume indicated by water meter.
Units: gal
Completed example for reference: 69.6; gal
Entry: 9486.6; gal
